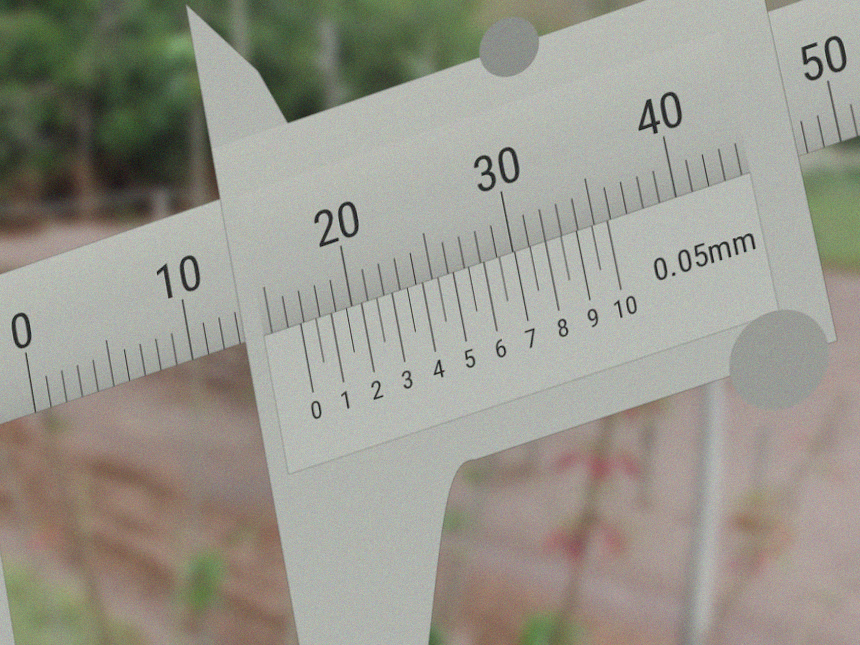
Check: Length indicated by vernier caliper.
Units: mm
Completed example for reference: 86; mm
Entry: 16.8; mm
